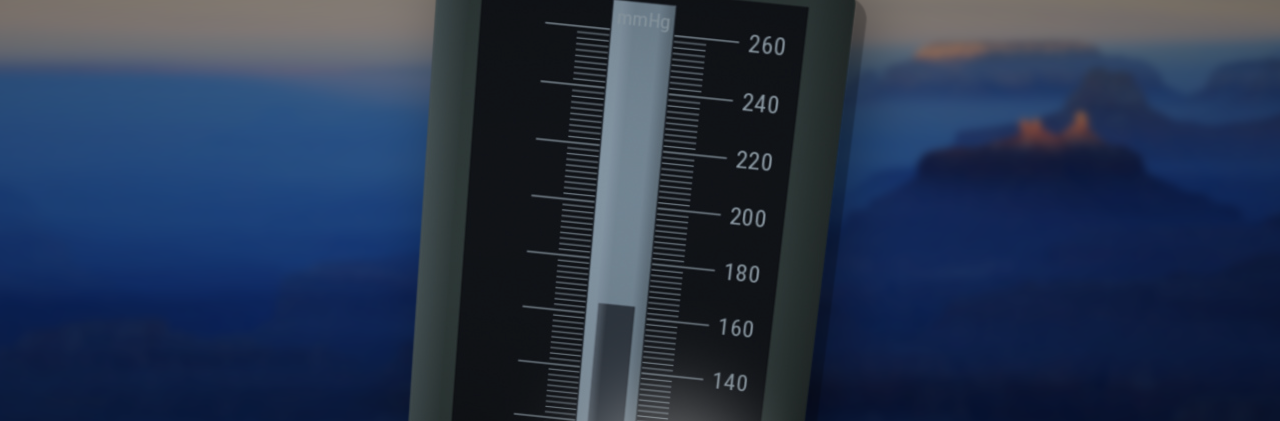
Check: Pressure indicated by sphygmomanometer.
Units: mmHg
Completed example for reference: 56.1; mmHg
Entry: 164; mmHg
